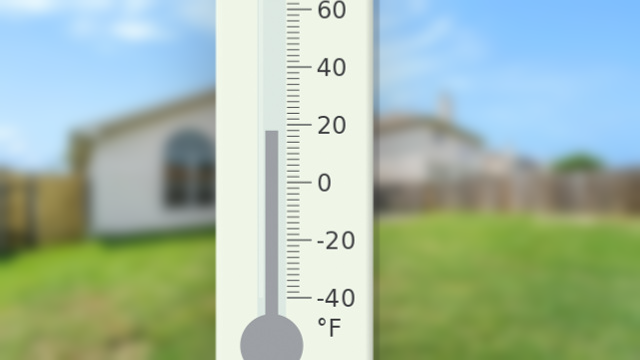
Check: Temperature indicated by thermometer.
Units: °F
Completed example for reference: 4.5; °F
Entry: 18; °F
